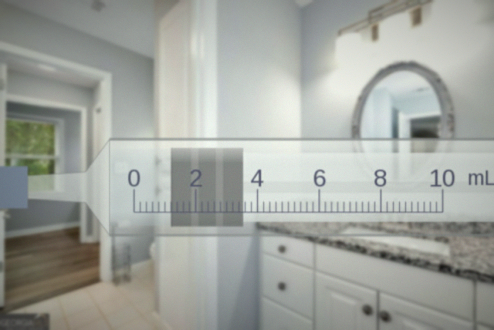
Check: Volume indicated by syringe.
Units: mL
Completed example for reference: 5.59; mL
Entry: 1.2; mL
